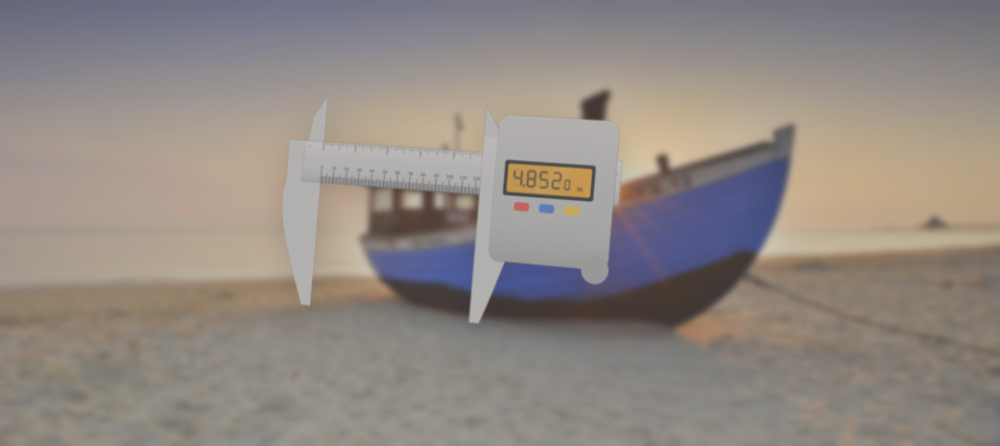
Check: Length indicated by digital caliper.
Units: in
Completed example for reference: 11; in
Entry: 4.8520; in
